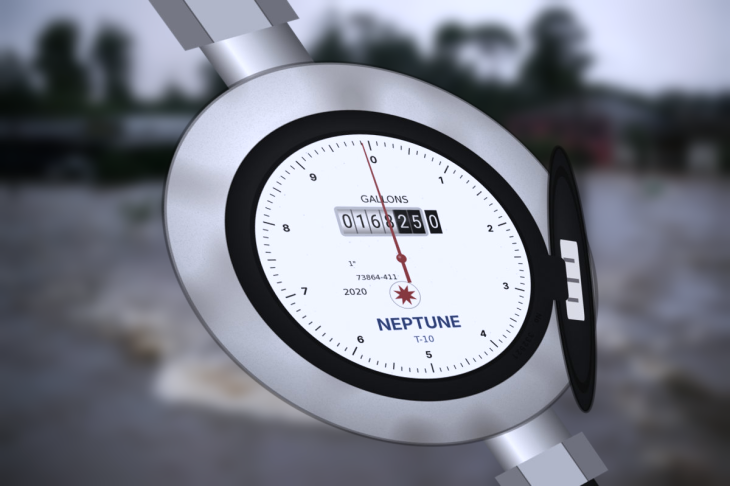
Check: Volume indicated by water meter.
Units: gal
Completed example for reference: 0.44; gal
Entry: 168249.9; gal
